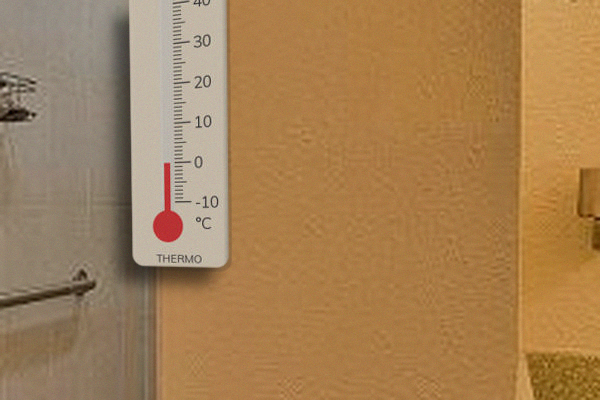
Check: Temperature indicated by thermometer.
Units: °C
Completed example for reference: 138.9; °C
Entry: 0; °C
